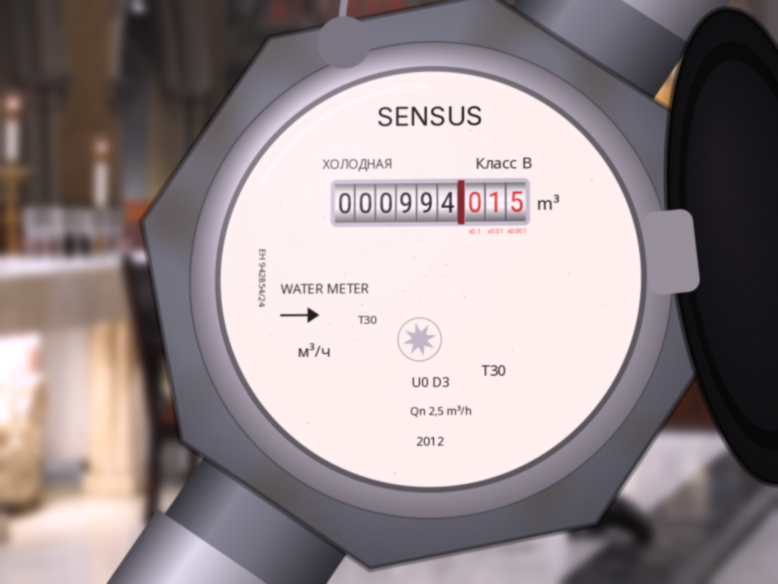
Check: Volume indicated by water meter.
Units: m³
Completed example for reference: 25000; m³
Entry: 994.015; m³
